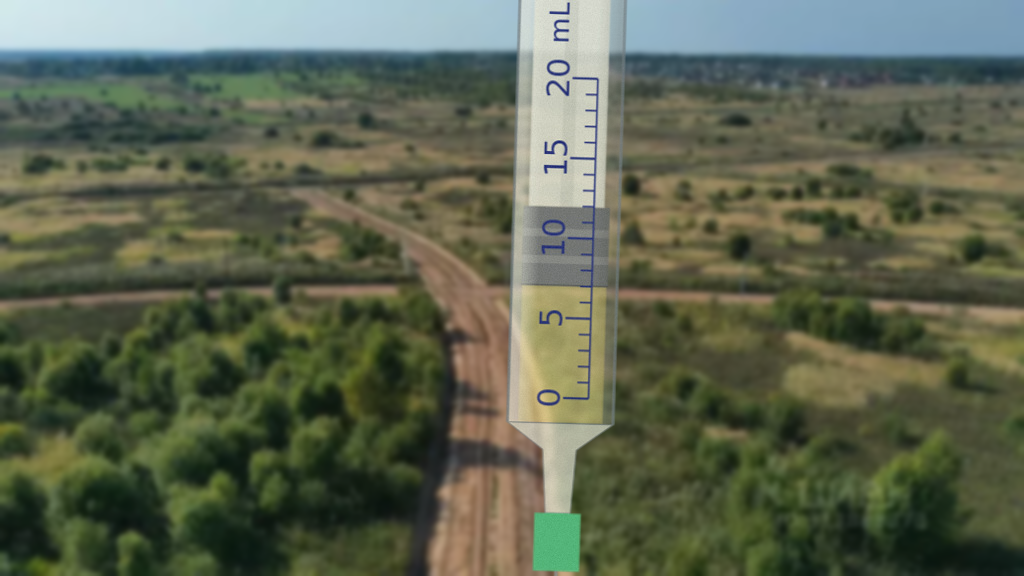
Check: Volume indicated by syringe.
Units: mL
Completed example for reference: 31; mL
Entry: 7; mL
